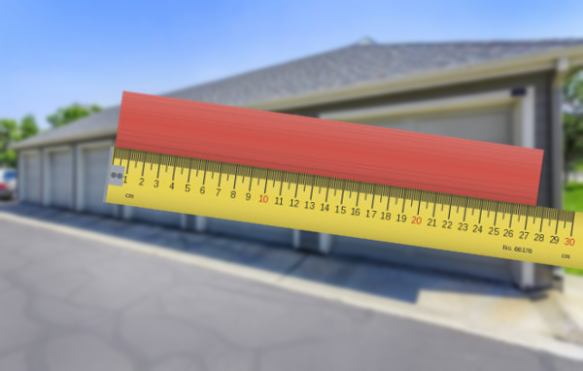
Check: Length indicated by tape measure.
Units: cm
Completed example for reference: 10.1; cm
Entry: 27.5; cm
